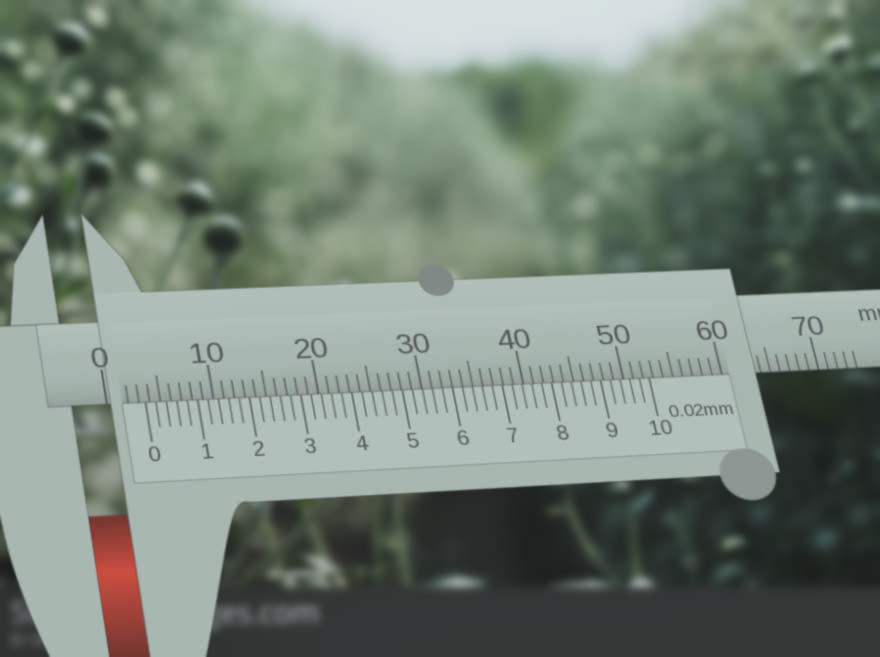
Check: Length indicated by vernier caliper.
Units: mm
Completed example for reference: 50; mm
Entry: 3.6; mm
